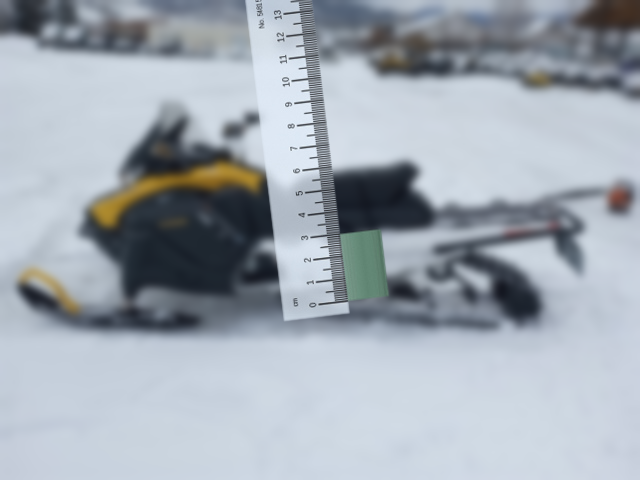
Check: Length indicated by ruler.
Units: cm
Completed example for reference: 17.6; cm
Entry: 3; cm
